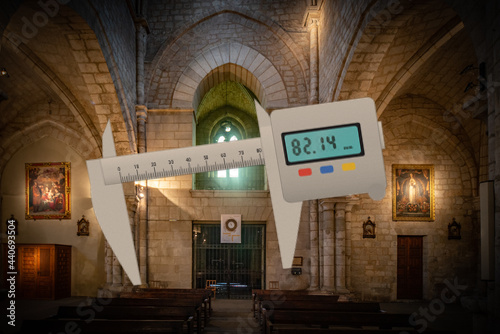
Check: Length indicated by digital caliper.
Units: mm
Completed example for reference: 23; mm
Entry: 82.14; mm
